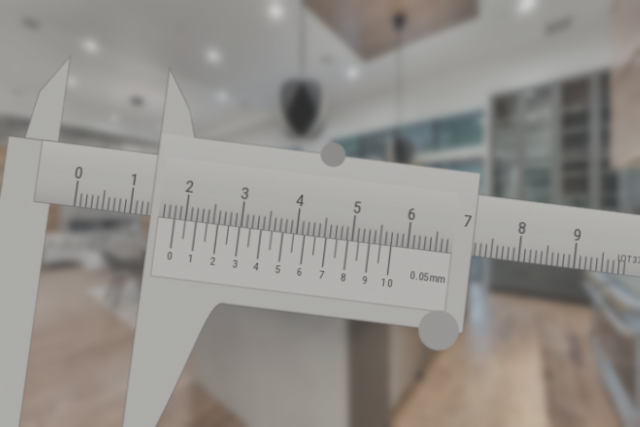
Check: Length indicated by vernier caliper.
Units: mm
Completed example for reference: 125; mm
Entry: 18.0; mm
